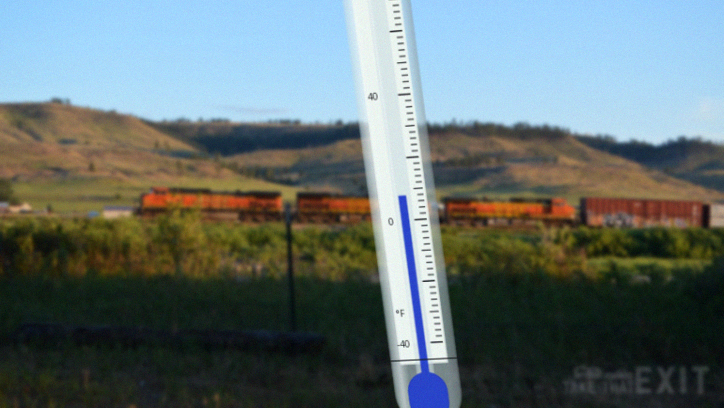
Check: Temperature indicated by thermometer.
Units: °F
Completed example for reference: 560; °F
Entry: 8; °F
